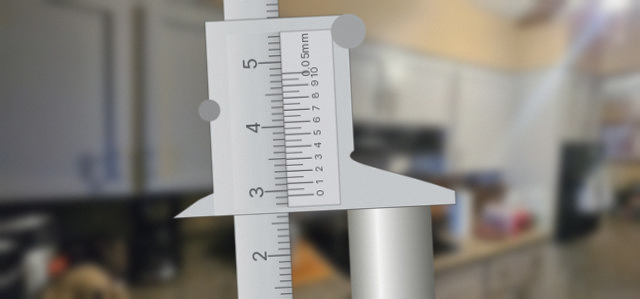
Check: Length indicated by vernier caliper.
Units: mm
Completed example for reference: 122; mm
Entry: 29.2; mm
